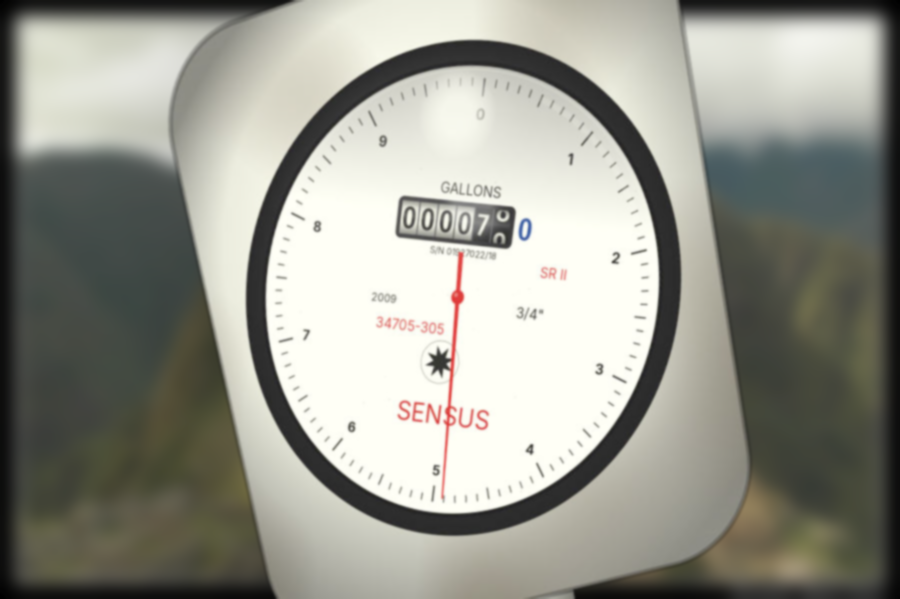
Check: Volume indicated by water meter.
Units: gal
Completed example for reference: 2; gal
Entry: 784.9; gal
